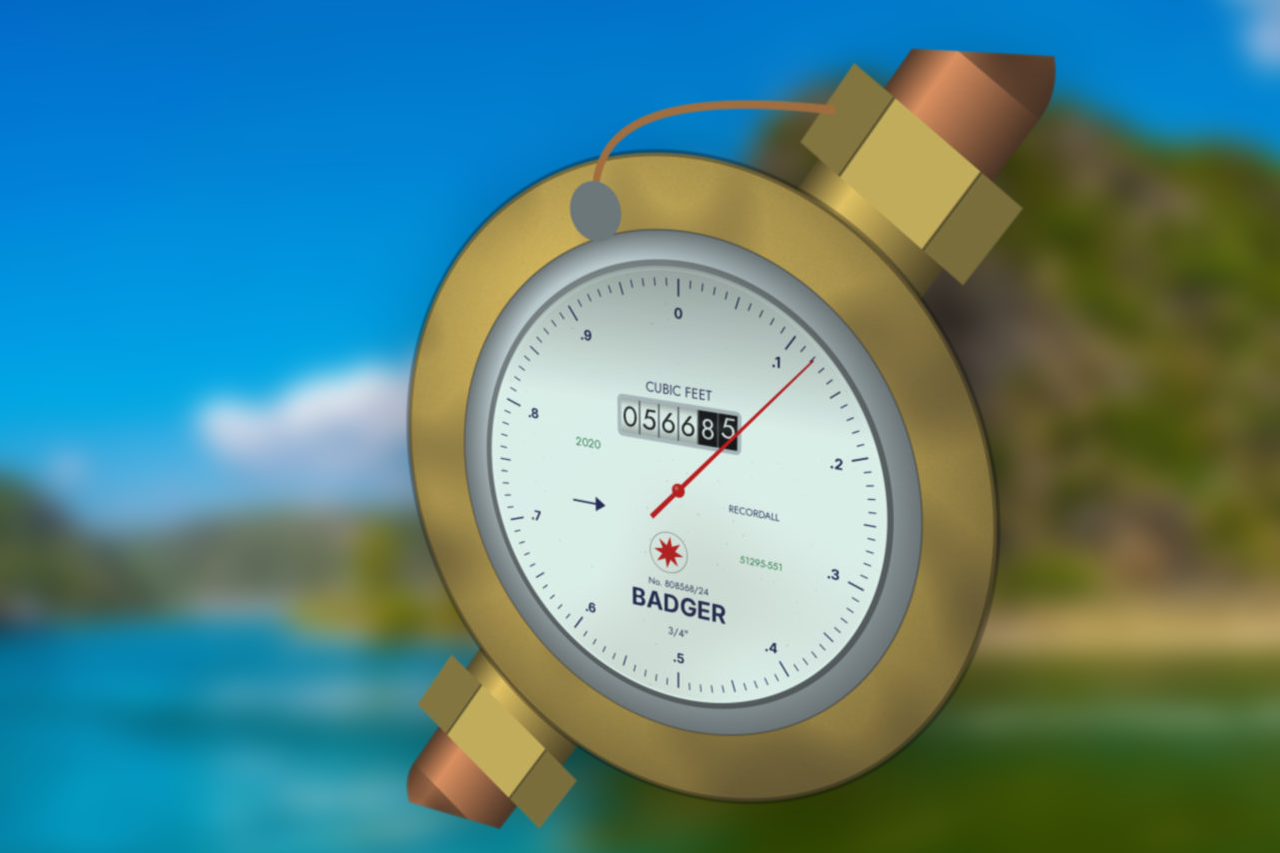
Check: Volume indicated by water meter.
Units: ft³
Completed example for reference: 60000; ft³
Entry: 56685.12; ft³
